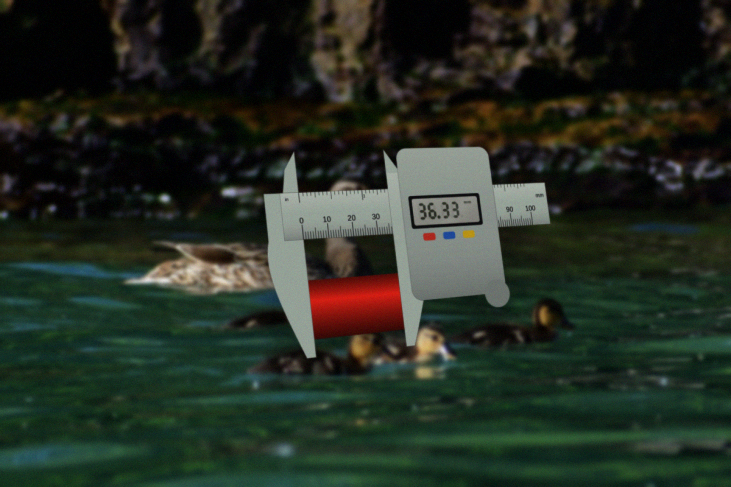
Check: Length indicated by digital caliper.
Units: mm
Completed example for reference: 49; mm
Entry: 36.33; mm
